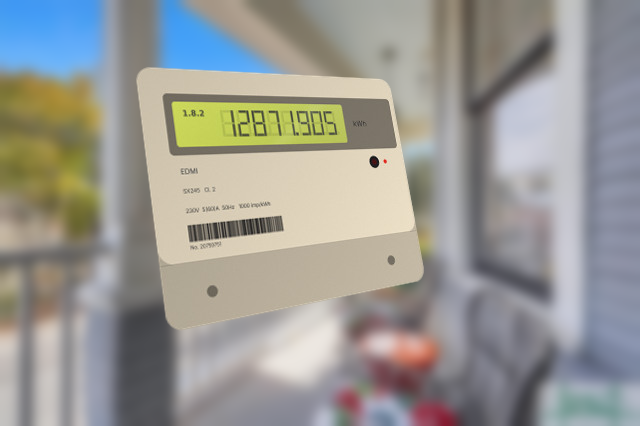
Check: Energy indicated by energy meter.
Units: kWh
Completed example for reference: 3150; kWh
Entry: 12871.905; kWh
